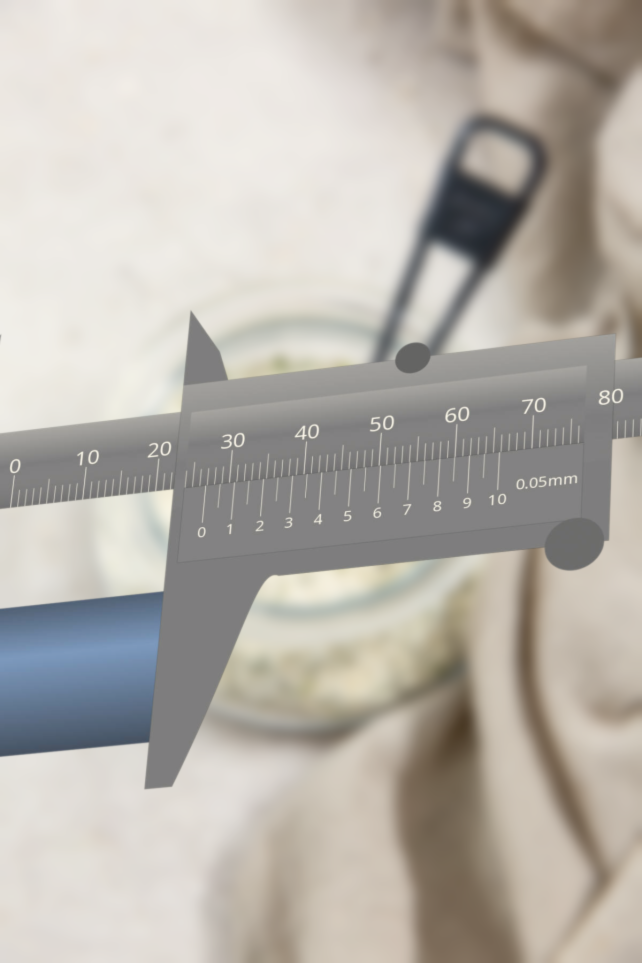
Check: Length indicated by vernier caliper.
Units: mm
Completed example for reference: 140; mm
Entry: 26.8; mm
